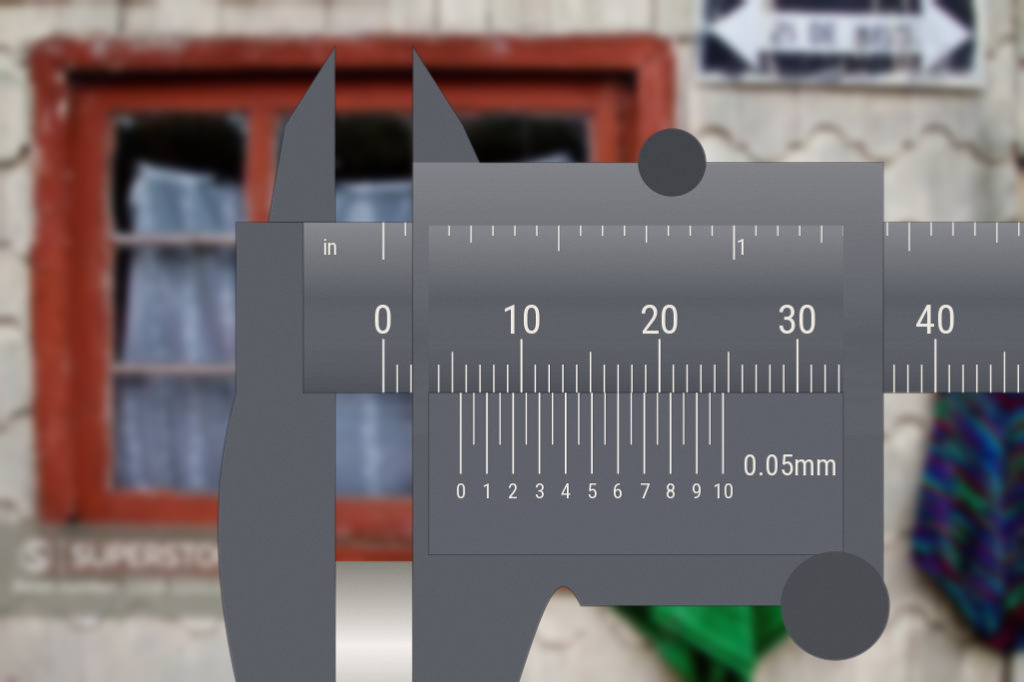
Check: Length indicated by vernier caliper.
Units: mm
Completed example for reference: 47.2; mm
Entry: 5.6; mm
